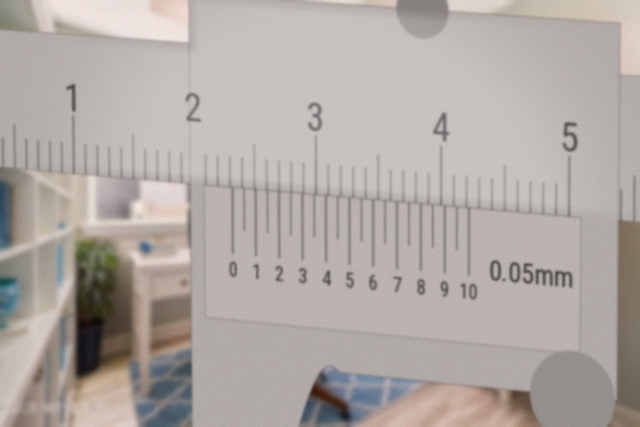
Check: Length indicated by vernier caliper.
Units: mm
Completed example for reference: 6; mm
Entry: 23.2; mm
